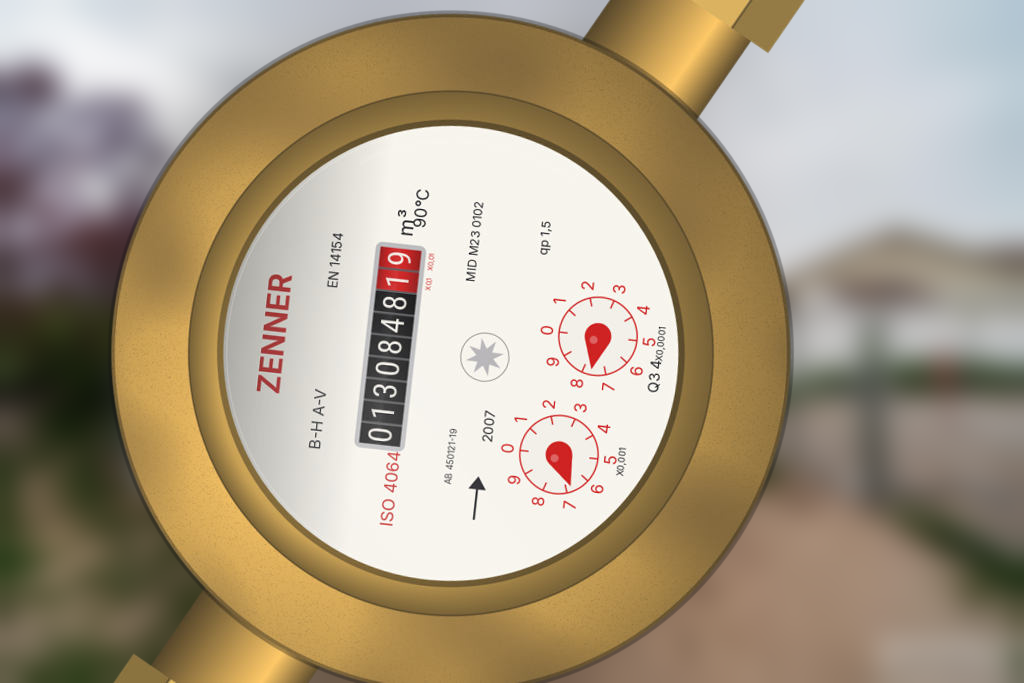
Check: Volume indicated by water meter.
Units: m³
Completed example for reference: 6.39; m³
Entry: 130848.1967; m³
